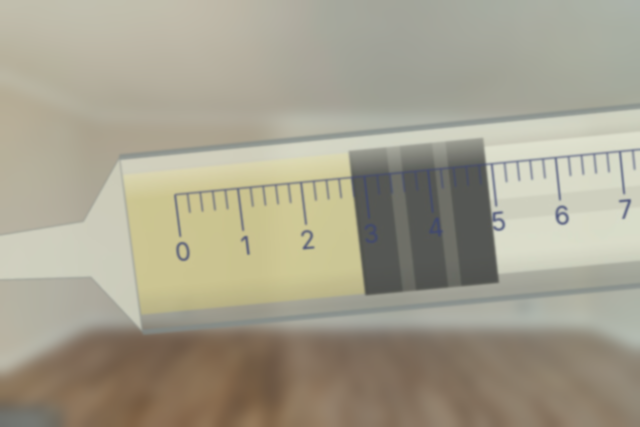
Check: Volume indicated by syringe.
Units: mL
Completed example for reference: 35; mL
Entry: 2.8; mL
